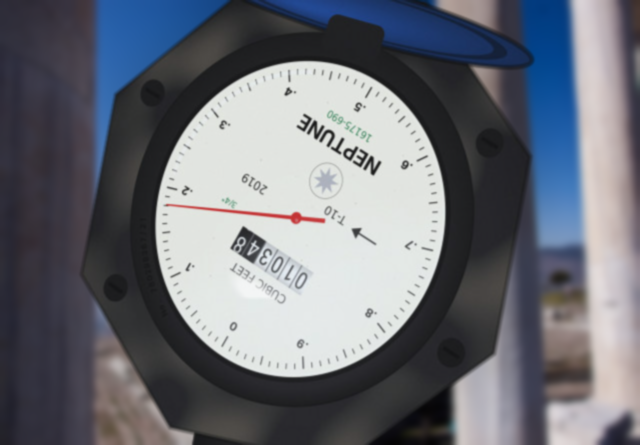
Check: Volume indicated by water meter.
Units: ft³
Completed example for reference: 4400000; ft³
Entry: 10348.18; ft³
